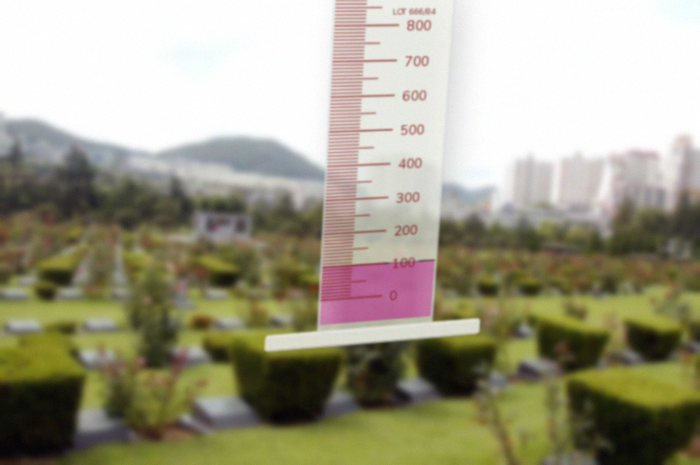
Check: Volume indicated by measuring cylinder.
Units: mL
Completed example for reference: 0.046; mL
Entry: 100; mL
